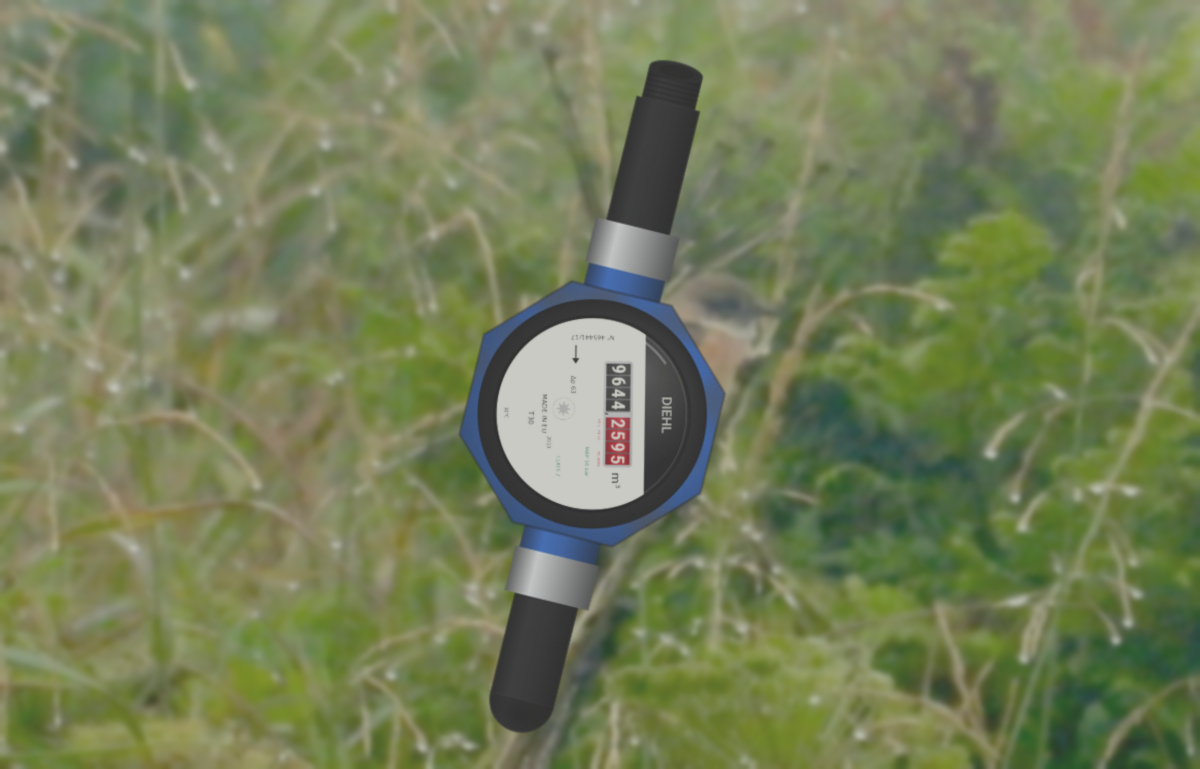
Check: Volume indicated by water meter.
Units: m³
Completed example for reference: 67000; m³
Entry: 9644.2595; m³
